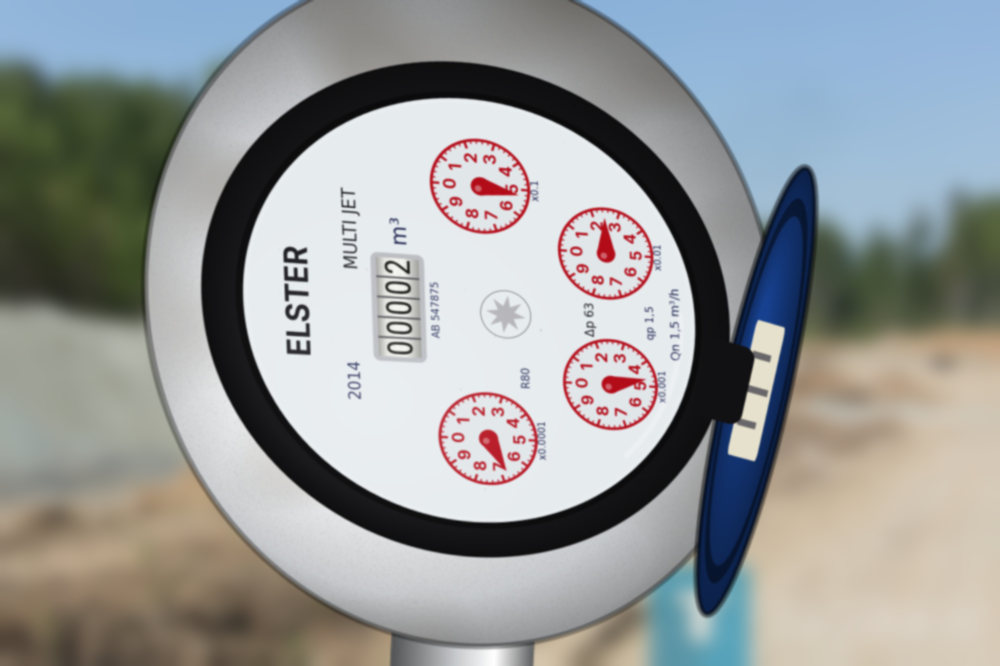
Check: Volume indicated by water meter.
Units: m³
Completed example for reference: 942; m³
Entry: 2.5246; m³
